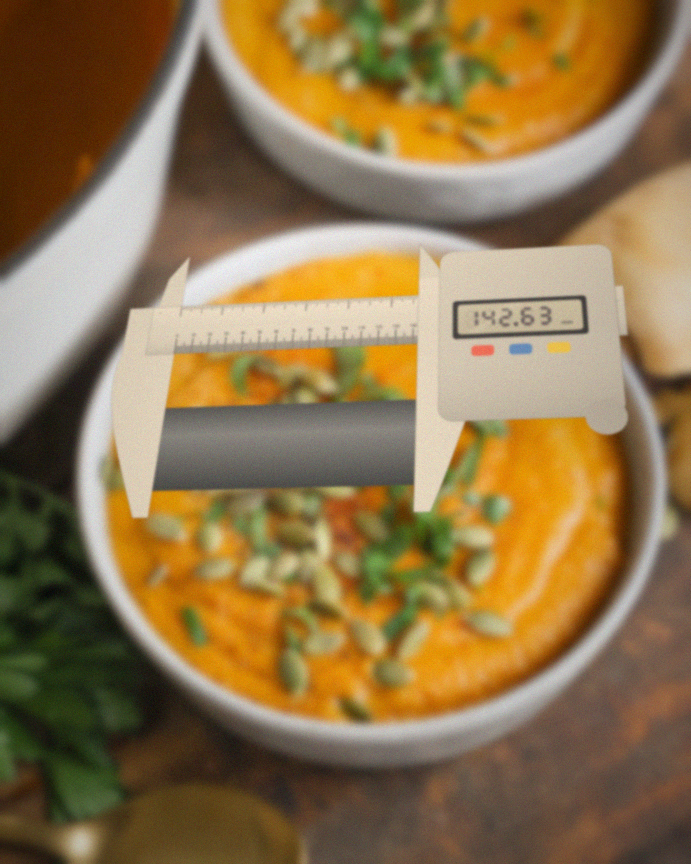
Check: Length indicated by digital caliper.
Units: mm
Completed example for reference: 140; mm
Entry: 142.63; mm
